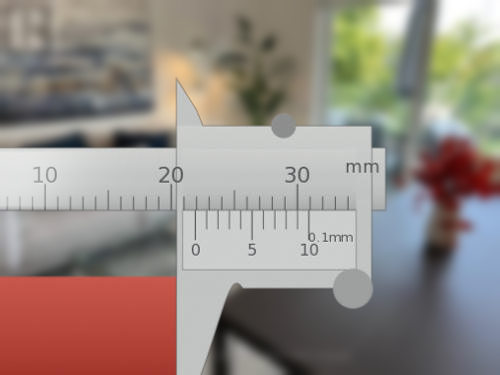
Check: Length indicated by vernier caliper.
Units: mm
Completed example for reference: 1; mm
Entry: 21.9; mm
